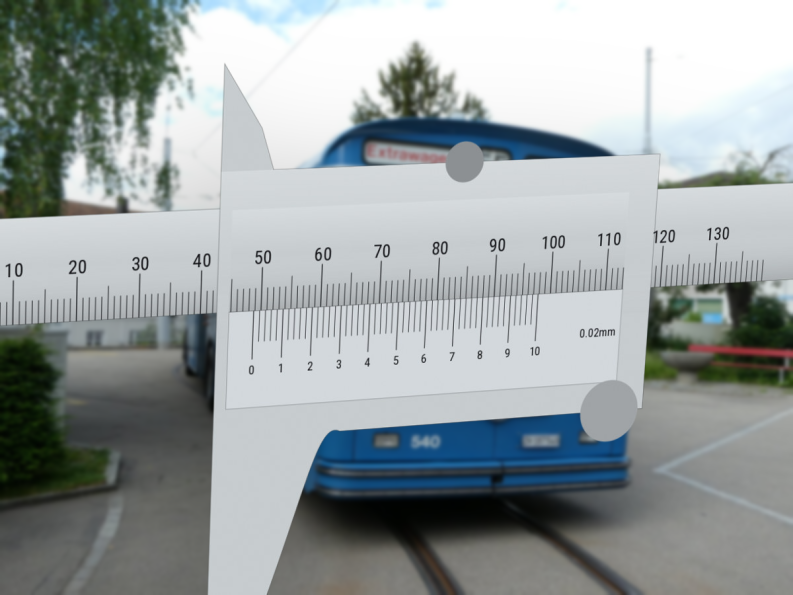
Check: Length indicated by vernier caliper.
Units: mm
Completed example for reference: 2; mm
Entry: 48.8; mm
